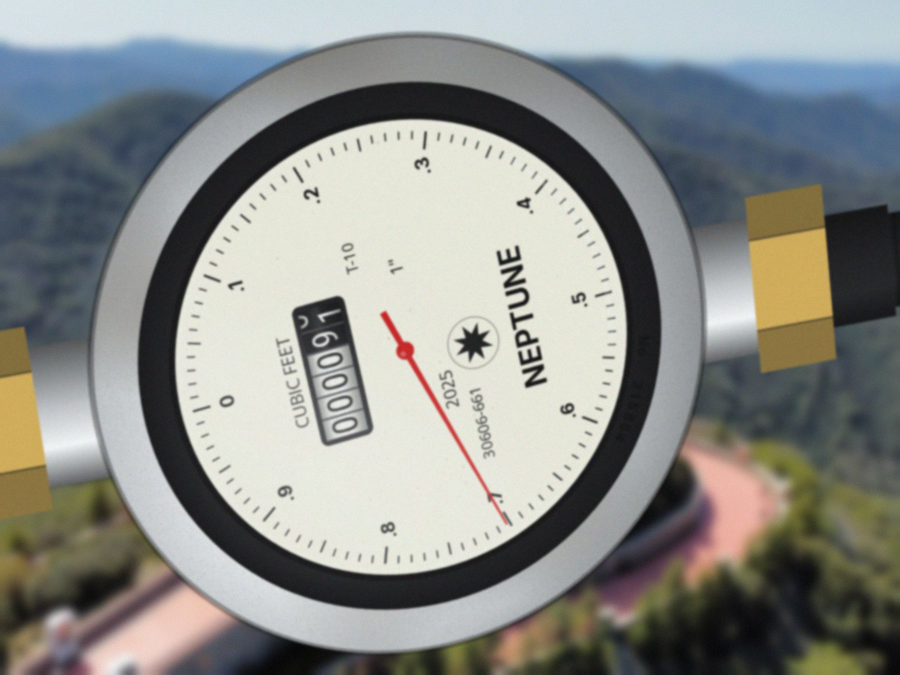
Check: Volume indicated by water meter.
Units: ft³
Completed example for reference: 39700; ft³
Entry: 90.70; ft³
